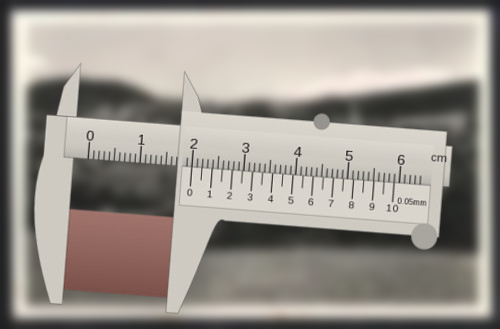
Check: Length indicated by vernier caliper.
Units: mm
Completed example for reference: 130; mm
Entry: 20.0; mm
